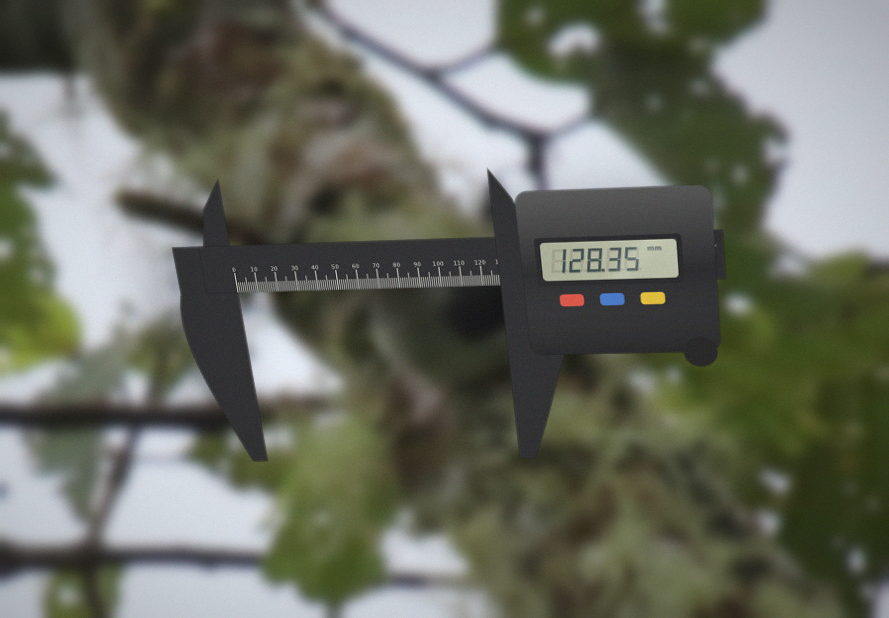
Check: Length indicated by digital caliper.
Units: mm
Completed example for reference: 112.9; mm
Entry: 128.35; mm
